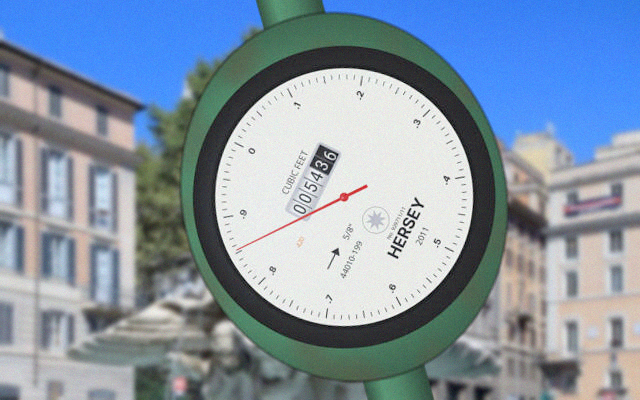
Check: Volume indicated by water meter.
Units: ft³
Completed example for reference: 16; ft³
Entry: 5435.85; ft³
